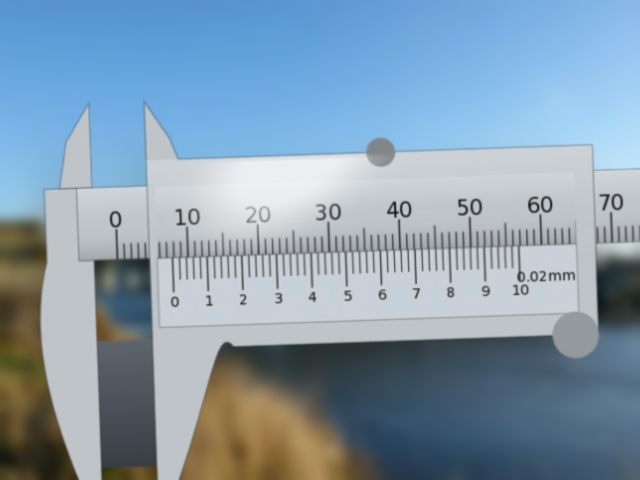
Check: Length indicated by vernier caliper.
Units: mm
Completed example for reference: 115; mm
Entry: 7.8; mm
